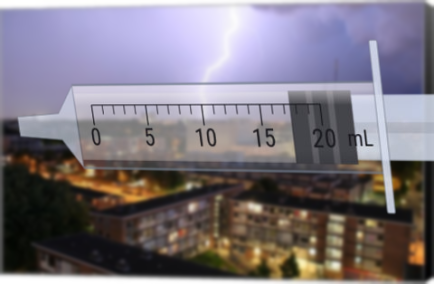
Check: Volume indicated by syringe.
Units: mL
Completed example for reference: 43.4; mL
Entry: 17.5; mL
